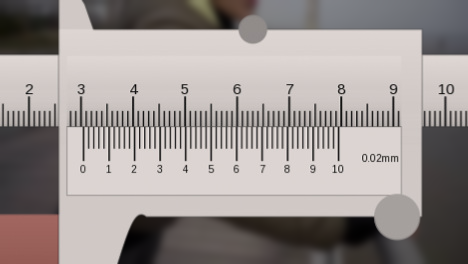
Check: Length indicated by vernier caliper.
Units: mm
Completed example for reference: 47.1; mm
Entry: 30.5; mm
